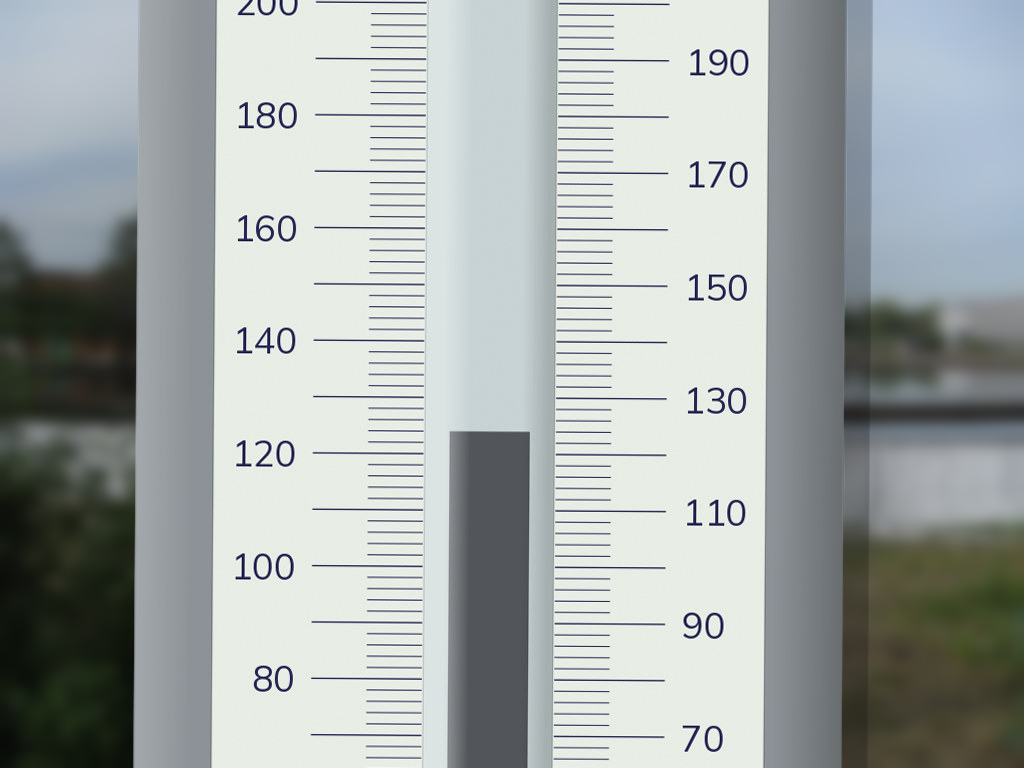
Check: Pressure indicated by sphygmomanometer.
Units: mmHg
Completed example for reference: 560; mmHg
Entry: 124; mmHg
